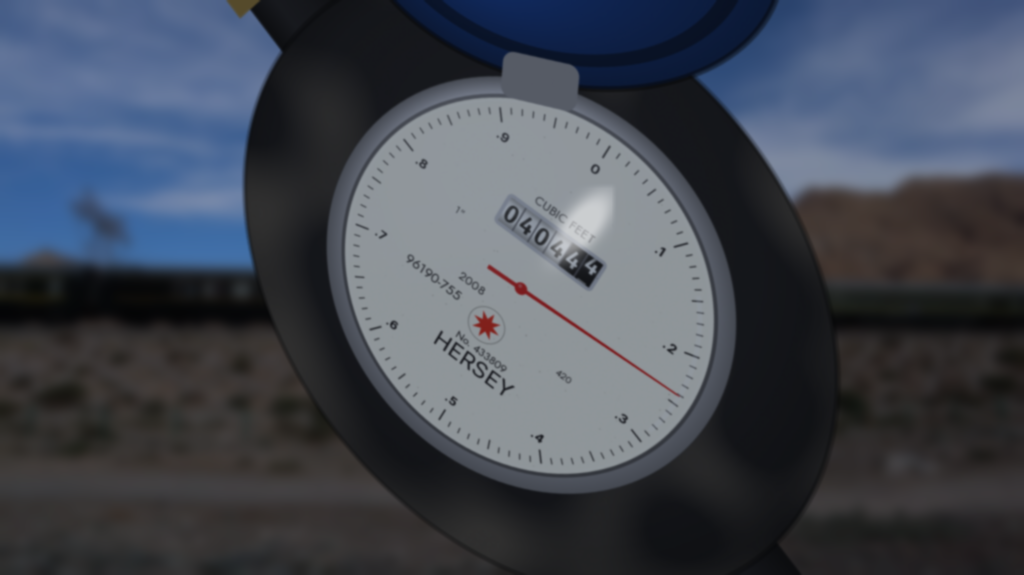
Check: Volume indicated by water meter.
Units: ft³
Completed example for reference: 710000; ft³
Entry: 40444.24; ft³
